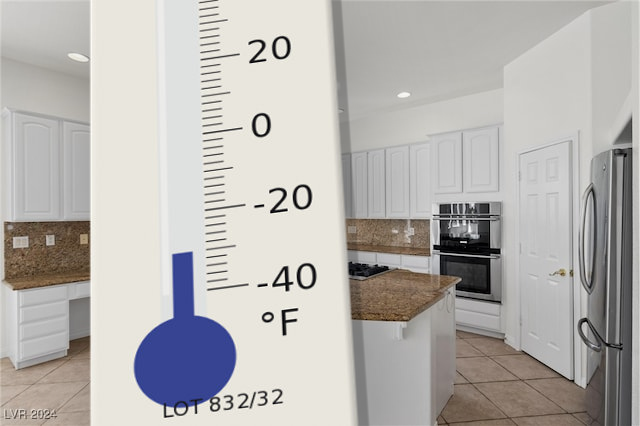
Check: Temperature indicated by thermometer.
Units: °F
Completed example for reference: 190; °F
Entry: -30; °F
